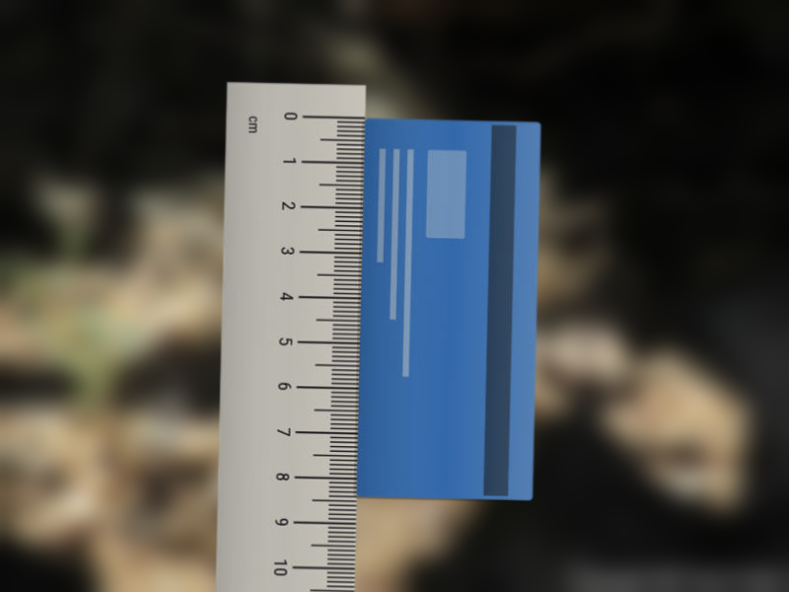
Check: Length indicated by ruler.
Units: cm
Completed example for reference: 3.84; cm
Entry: 8.4; cm
